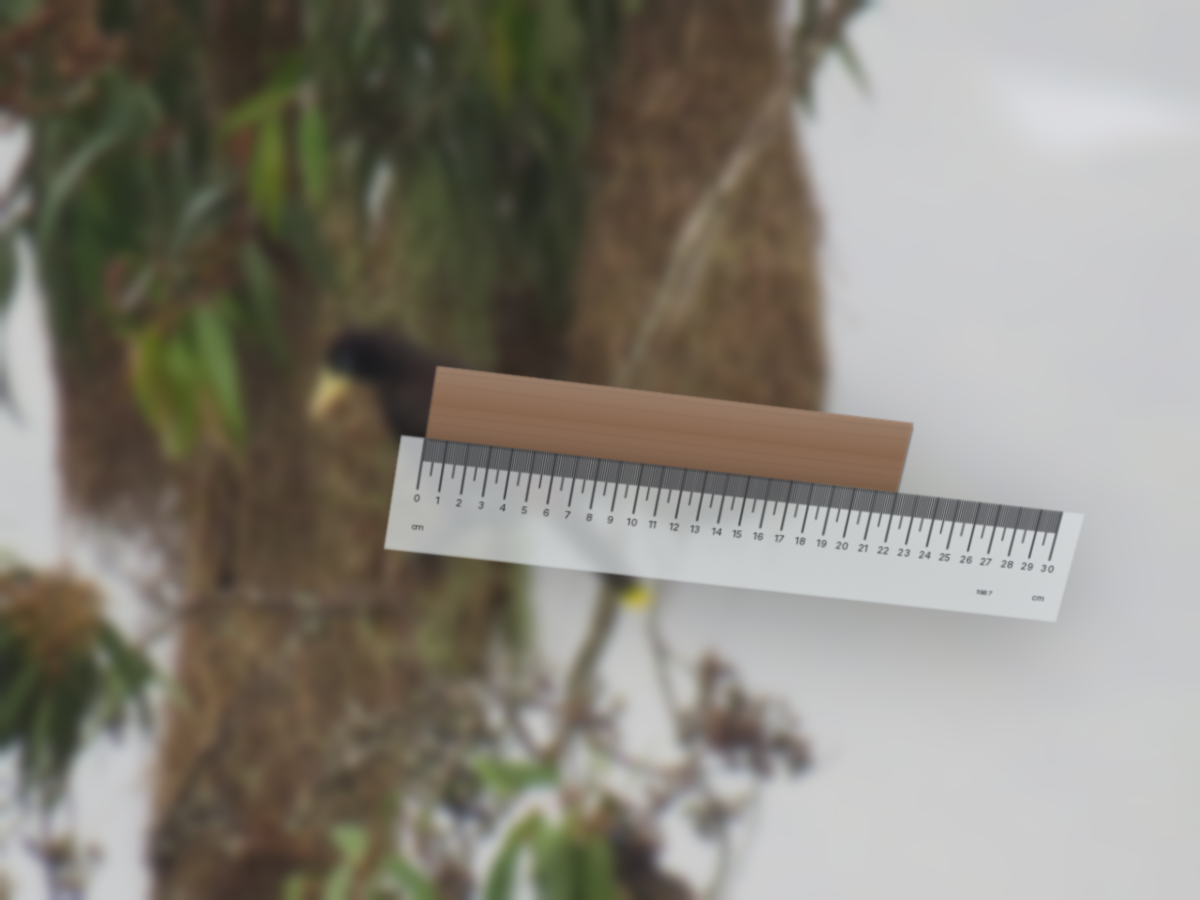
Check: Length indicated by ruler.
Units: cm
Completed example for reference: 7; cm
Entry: 22; cm
